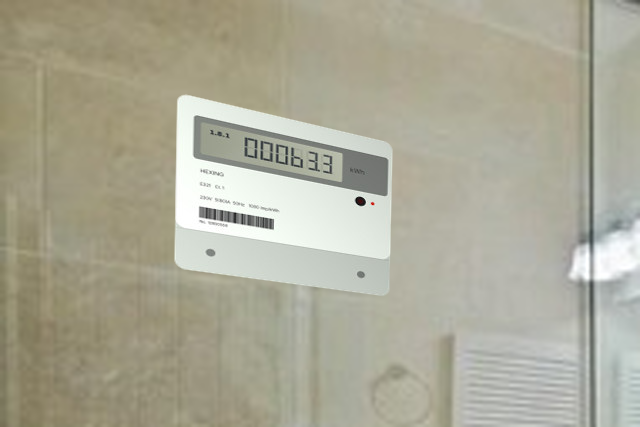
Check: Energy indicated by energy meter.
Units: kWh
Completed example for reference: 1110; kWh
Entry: 63.3; kWh
